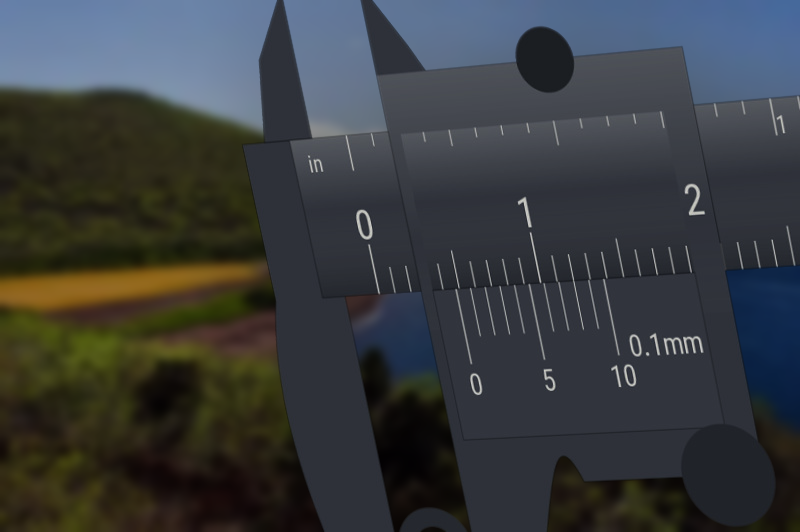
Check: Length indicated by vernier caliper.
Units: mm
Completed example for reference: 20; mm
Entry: 4.8; mm
